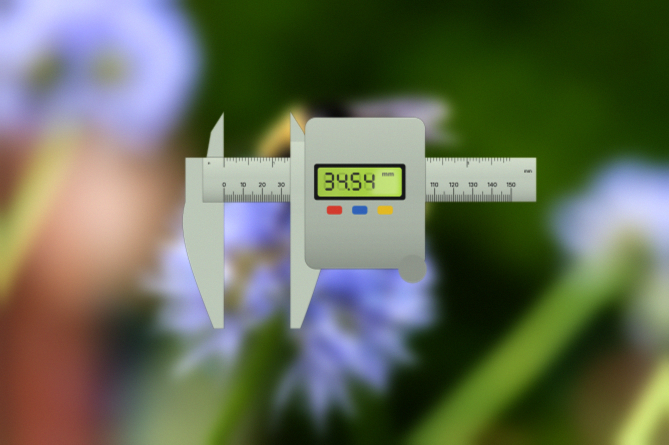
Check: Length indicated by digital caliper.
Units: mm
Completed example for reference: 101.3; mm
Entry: 34.54; mm
